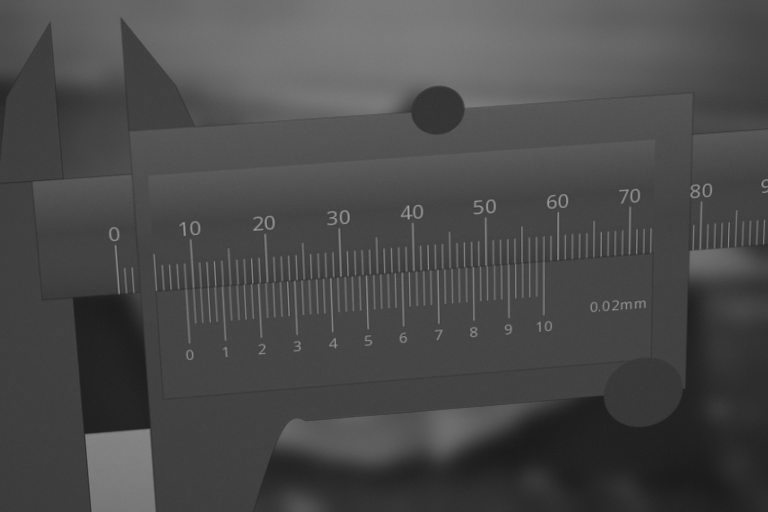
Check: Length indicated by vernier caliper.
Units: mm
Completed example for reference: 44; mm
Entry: 9.0; mm
